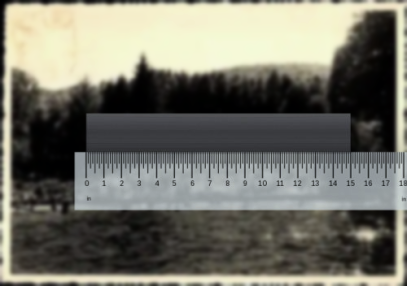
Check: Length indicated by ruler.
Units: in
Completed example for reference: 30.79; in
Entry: 15; in
